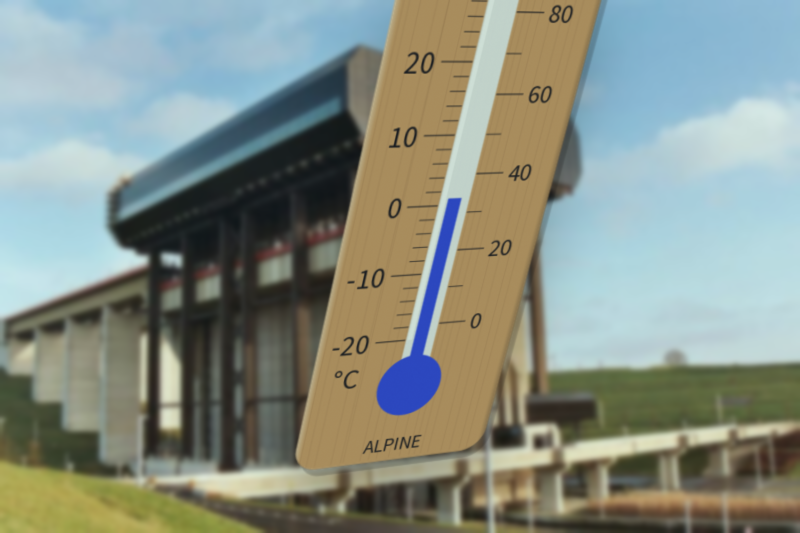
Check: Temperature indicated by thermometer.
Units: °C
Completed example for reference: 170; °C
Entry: 1; °C
